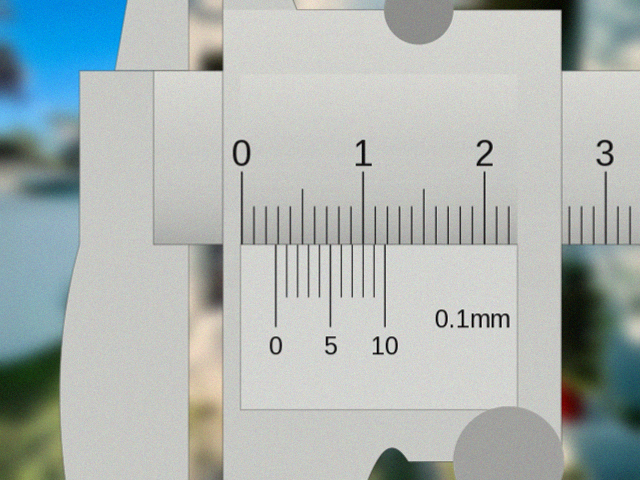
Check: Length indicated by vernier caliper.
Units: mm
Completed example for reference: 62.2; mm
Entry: 2.8; mm
